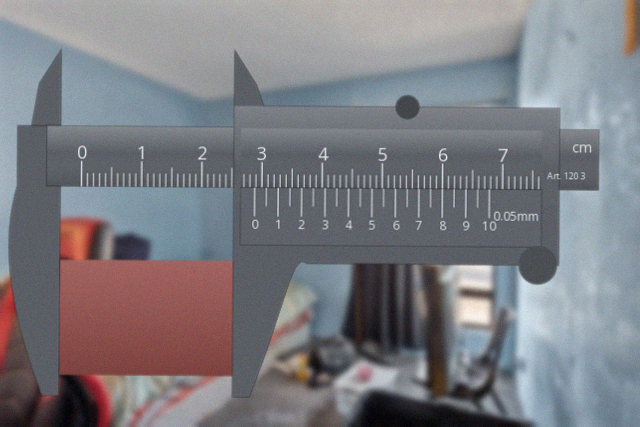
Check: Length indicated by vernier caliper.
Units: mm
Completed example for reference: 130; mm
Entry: 28.8; mm
